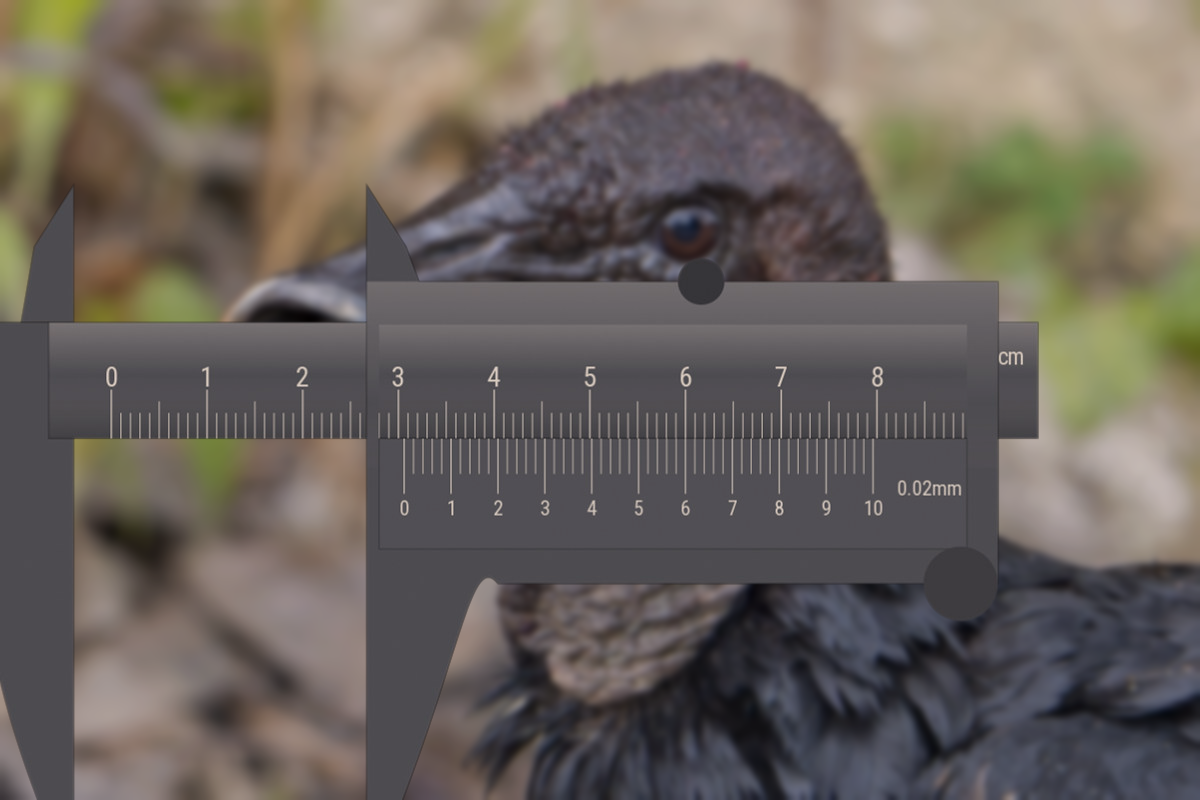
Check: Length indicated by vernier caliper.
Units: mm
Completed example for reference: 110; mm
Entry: 30.6; mm
